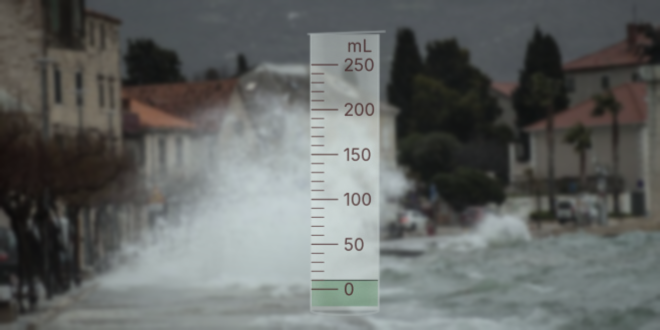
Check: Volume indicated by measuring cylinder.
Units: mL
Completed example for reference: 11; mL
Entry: 10; mL
